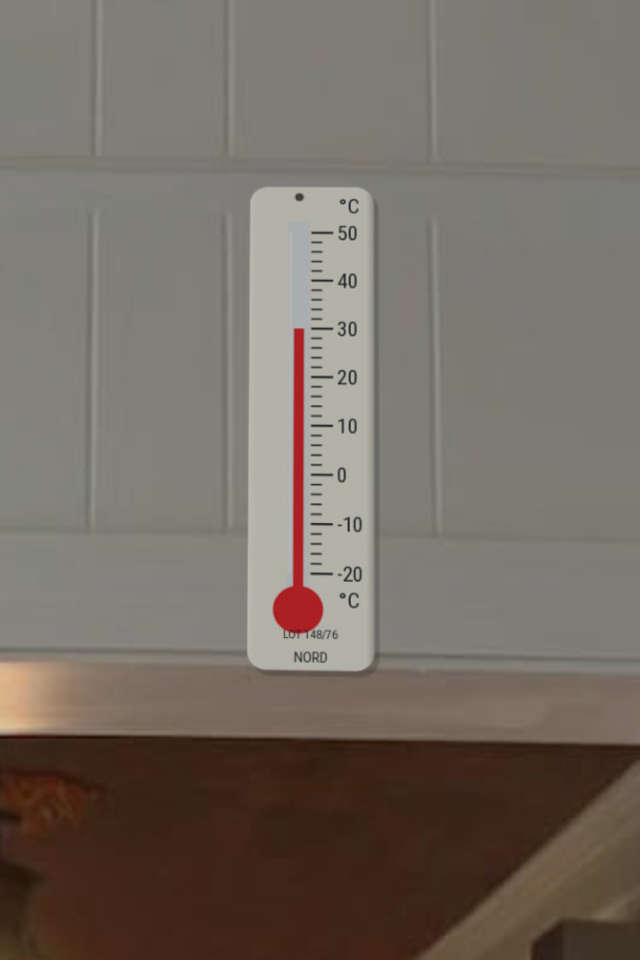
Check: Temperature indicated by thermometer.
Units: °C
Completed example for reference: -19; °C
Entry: 30; °C
